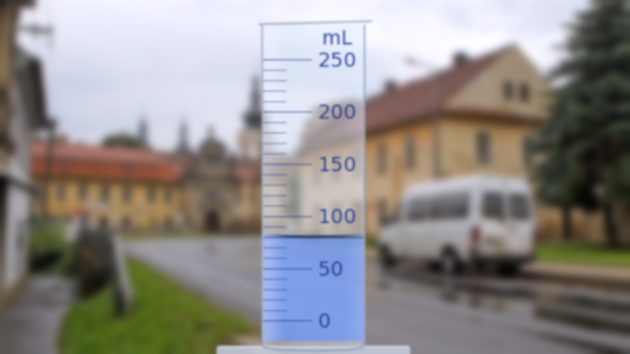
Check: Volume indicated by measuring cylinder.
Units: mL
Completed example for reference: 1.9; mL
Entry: 80; mL
